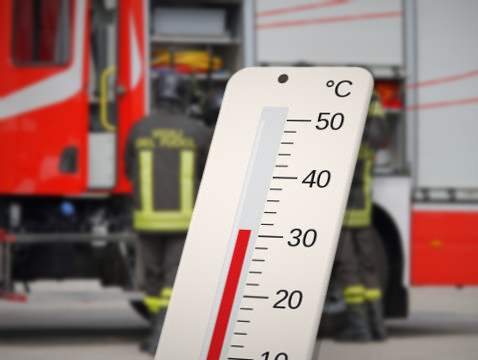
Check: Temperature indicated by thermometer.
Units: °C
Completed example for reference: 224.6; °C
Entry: 31; °C
